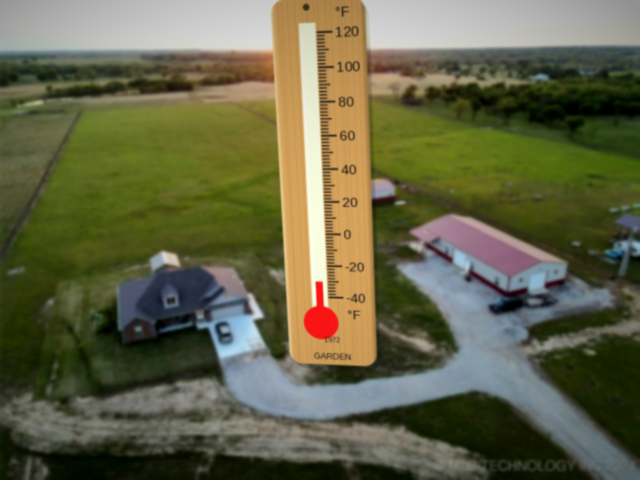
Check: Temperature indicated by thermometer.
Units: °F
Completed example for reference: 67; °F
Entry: -30; °F
